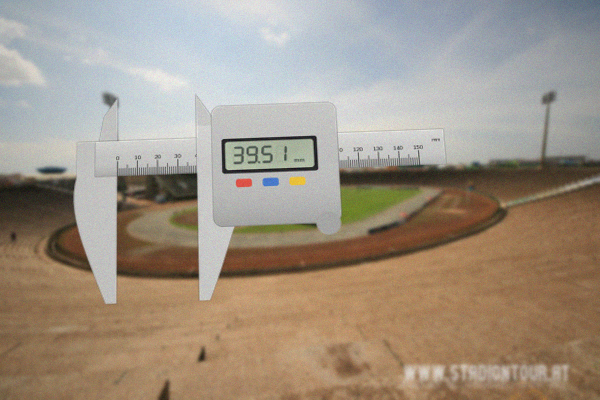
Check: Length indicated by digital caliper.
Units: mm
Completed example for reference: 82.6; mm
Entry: 39.51; mm
